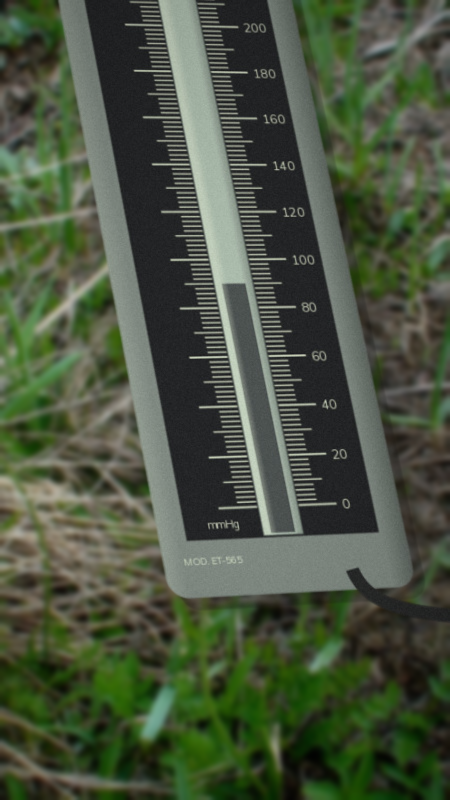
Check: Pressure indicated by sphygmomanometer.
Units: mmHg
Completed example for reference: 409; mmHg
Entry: 90; mmHg
